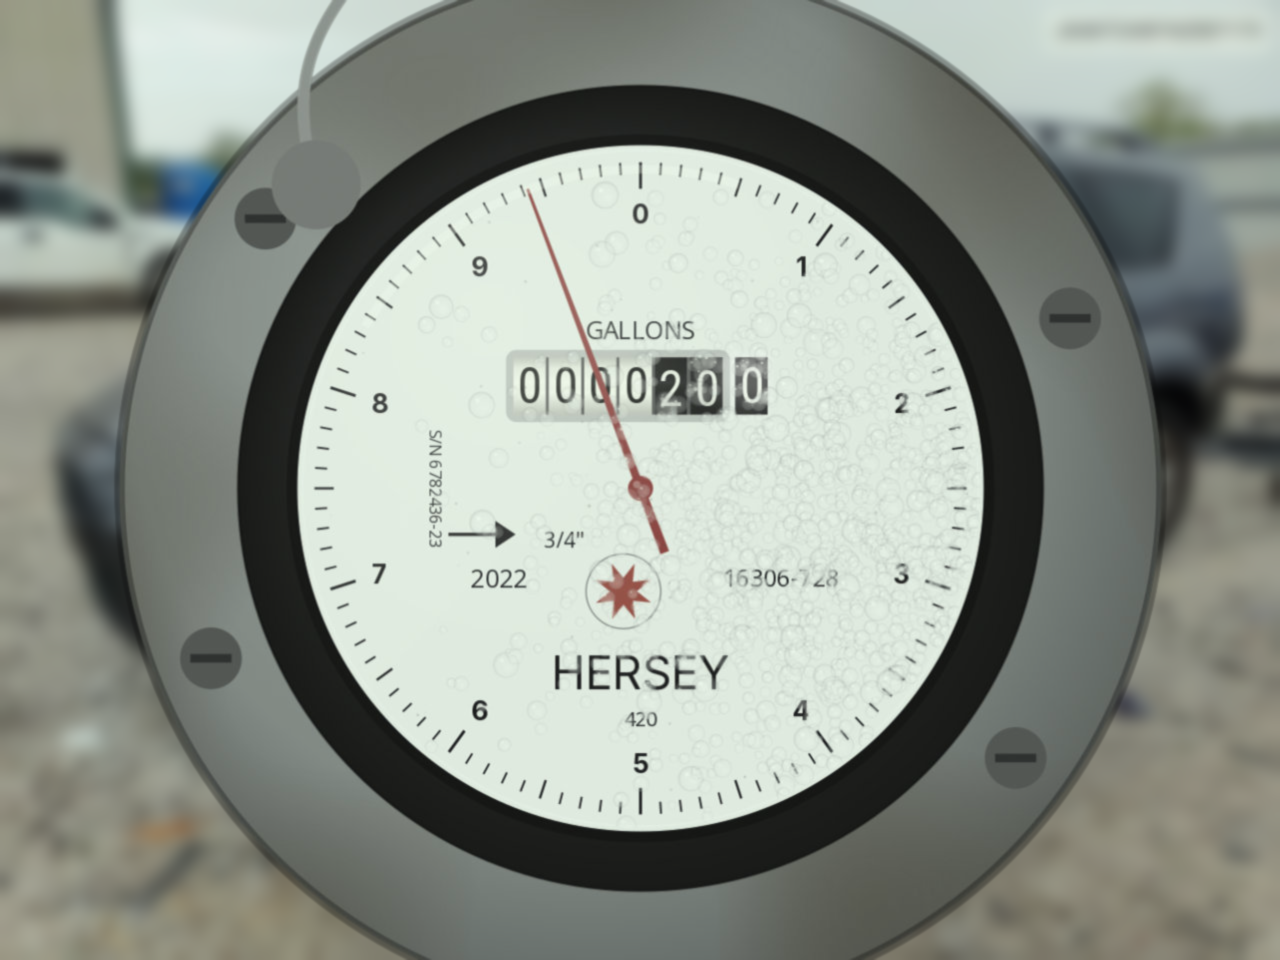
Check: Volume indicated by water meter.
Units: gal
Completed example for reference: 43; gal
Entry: 199.4; gal
